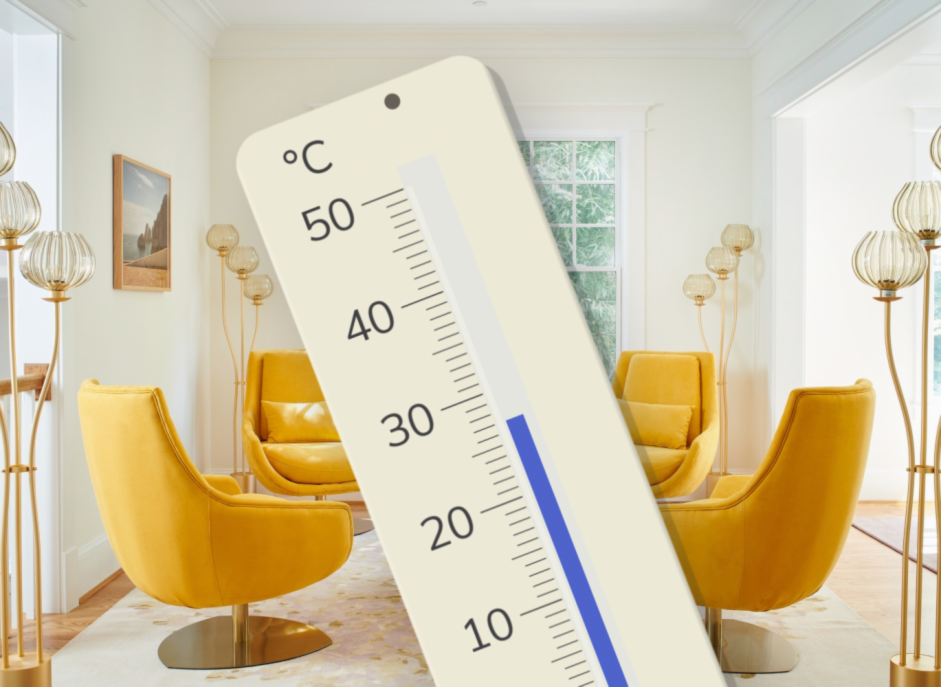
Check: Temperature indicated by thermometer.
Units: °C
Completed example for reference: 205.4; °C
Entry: 27; °C
